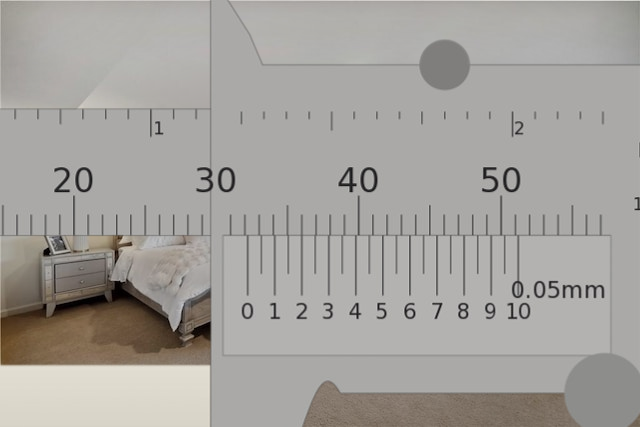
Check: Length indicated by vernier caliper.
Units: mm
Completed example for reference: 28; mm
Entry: 32.2; mm
